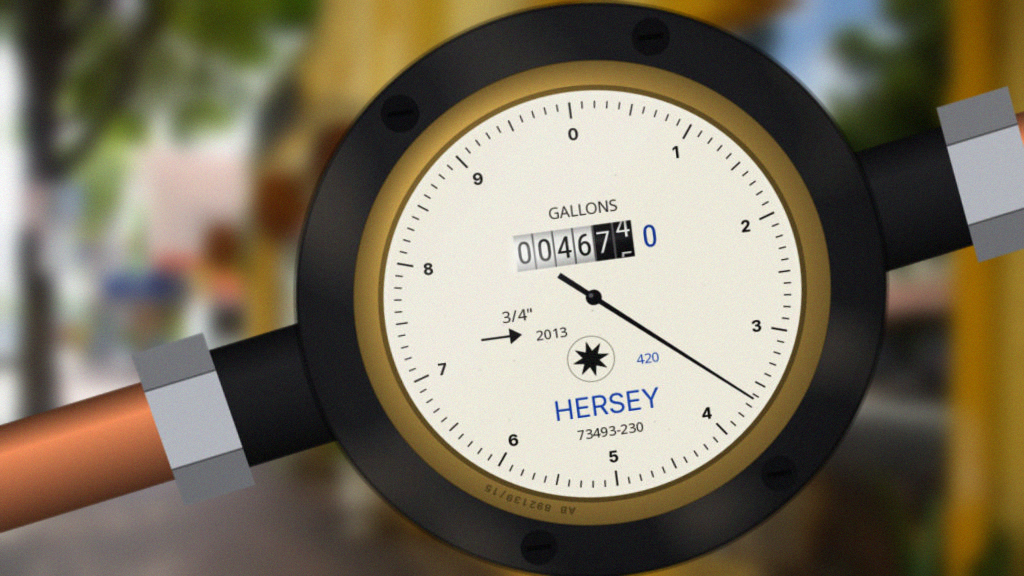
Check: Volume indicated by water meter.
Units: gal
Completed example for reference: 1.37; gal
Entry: 46743.6; gal
